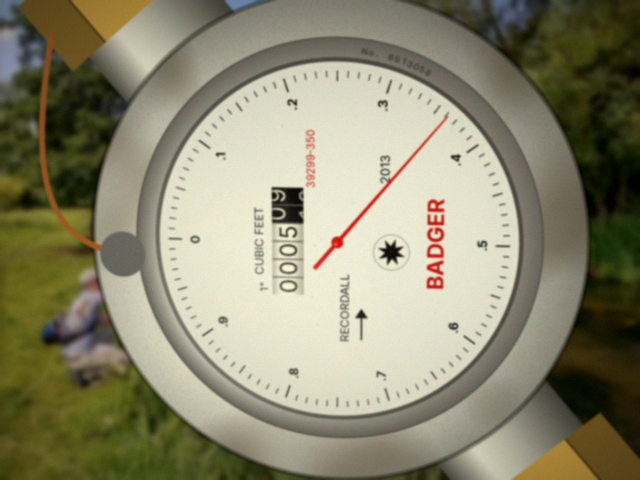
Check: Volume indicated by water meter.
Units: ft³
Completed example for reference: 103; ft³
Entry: 509.36; ft³
